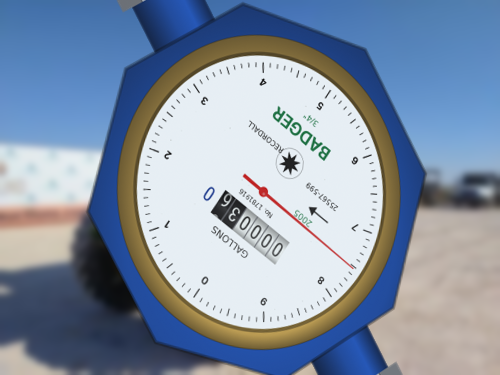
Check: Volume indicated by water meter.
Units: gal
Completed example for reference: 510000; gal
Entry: 357.5; gal
